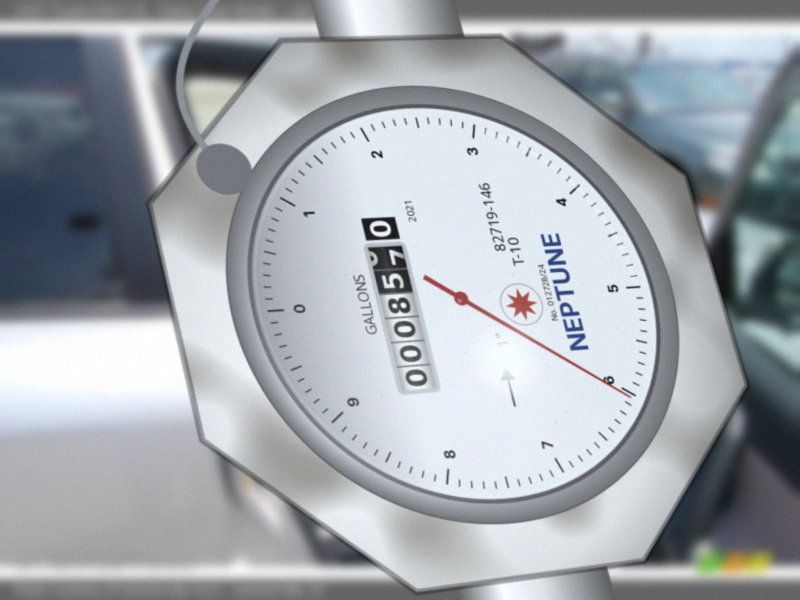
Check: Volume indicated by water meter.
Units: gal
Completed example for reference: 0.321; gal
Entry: 8566.0; gal
